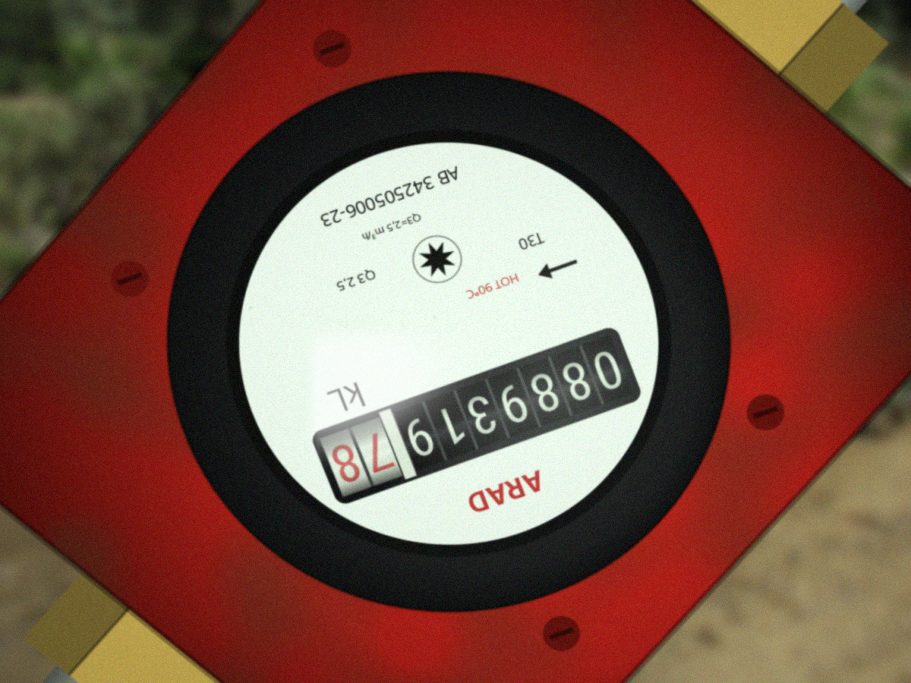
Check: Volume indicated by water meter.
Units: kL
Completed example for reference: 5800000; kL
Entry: 889319.78; kL
